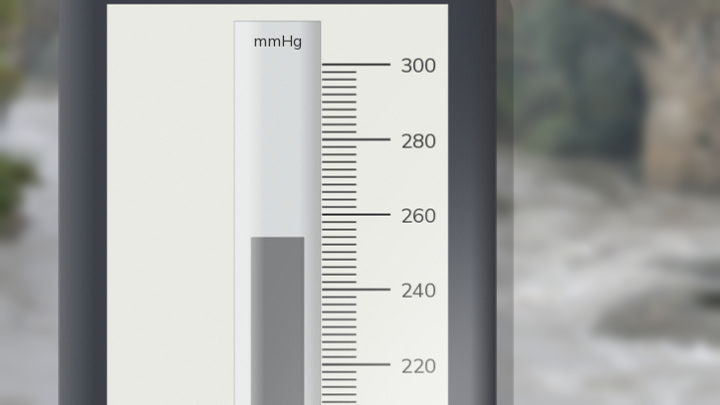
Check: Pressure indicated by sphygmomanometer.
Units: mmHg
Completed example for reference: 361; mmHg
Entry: 254; mmHg
